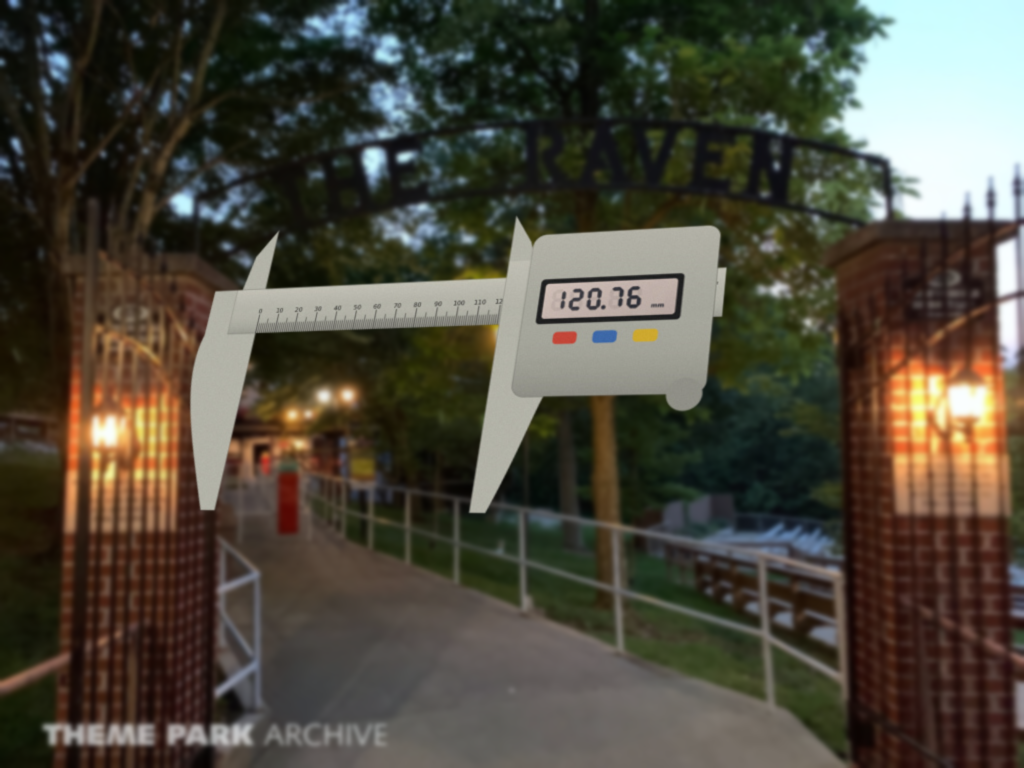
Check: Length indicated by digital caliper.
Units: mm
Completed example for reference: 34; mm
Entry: 120.76; mm
